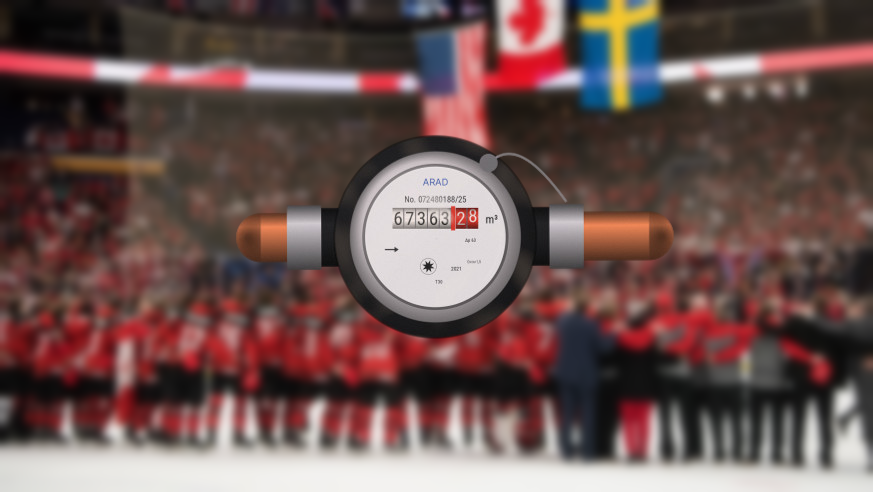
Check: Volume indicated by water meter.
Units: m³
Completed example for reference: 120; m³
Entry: 67363.28; m³
